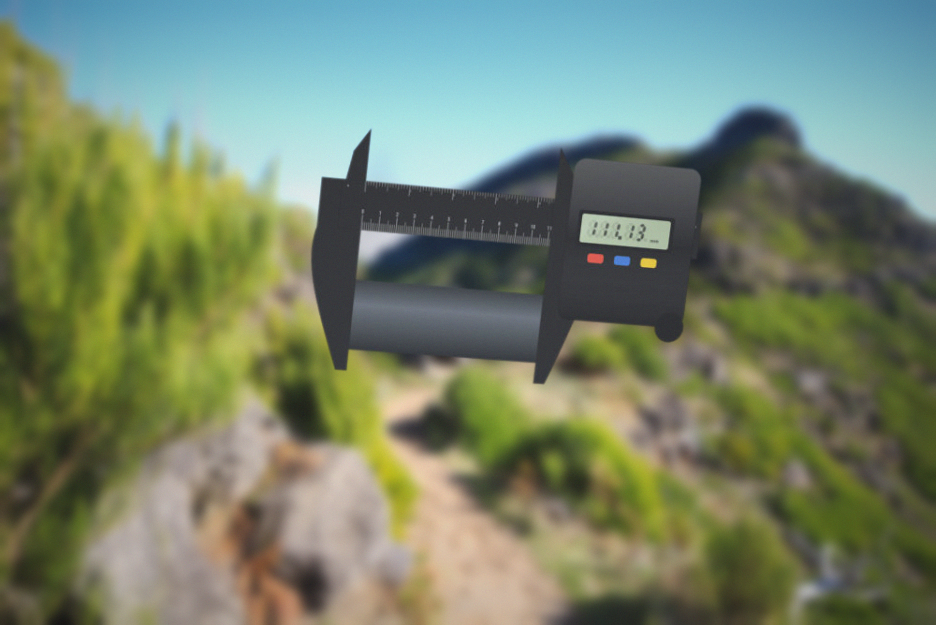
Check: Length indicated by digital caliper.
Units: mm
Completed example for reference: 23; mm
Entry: 111.13; mm
